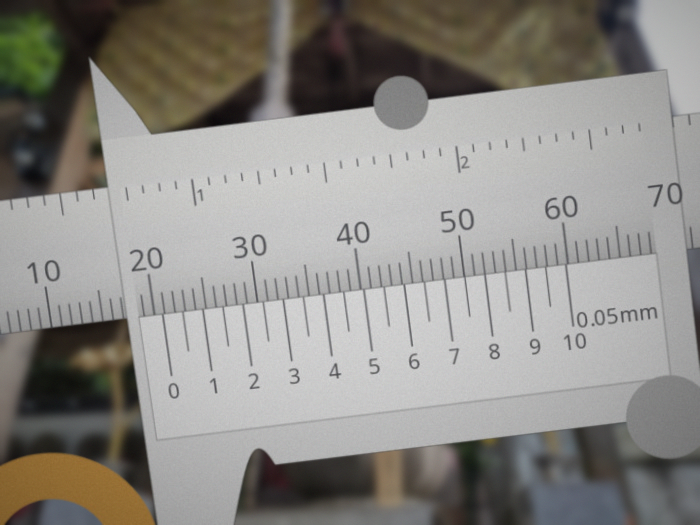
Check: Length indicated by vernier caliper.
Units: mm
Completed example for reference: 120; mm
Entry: 20.8; mm
